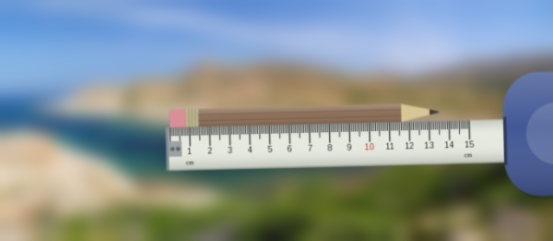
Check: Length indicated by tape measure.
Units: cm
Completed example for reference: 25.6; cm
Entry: 13.5; cm
